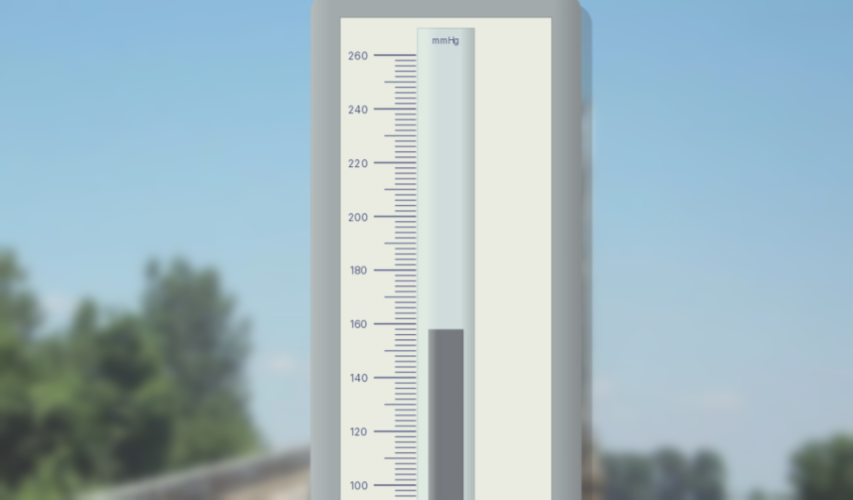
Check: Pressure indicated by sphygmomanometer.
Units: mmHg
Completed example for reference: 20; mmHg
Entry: 158; mmHg
